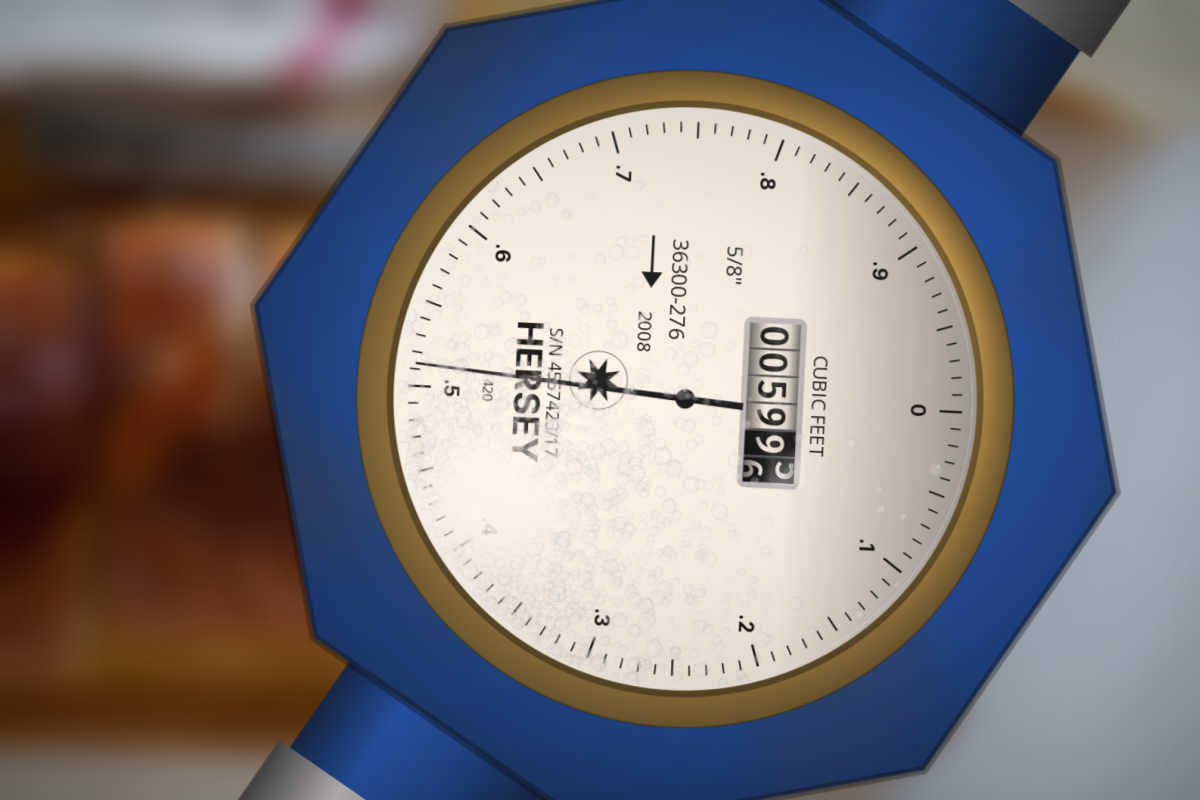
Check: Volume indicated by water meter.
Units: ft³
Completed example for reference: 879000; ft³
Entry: 5995.51; ft³
